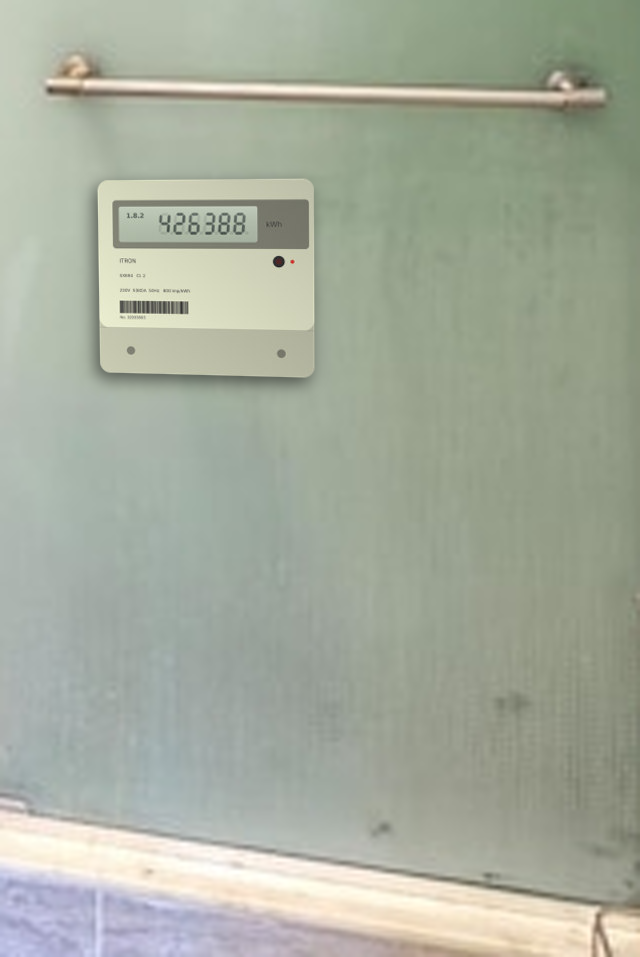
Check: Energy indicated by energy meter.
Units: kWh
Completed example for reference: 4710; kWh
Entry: 426388; kWh
